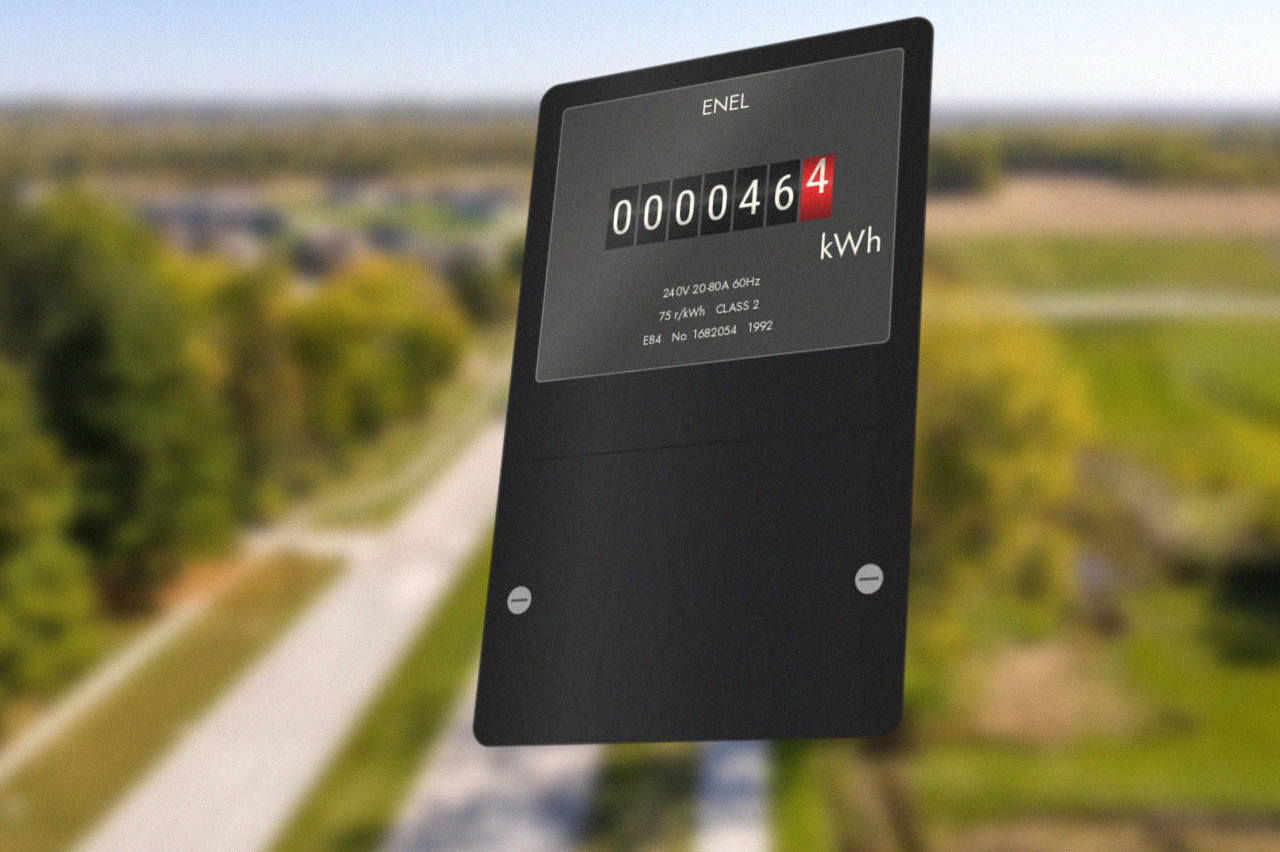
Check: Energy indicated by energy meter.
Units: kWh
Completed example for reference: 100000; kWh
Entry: 46.4; kWh
